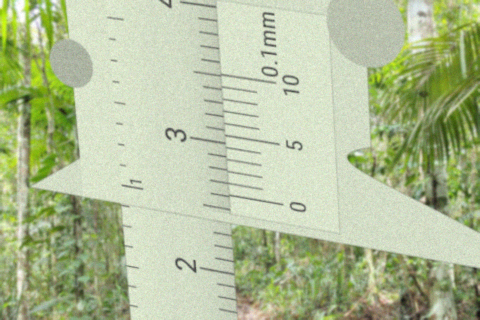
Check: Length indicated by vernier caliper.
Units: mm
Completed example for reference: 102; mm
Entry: 26.1; mm
